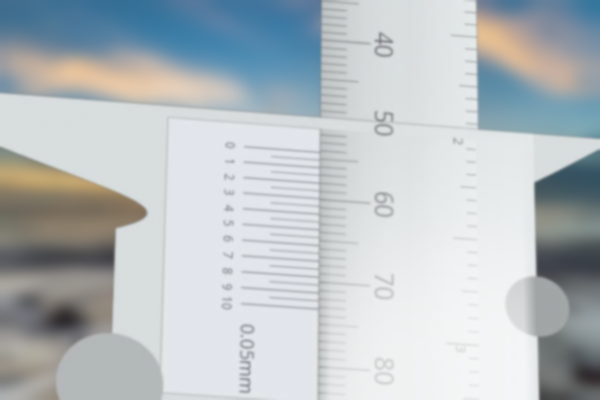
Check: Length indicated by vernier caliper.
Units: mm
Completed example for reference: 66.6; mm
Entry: 54.2; mm
